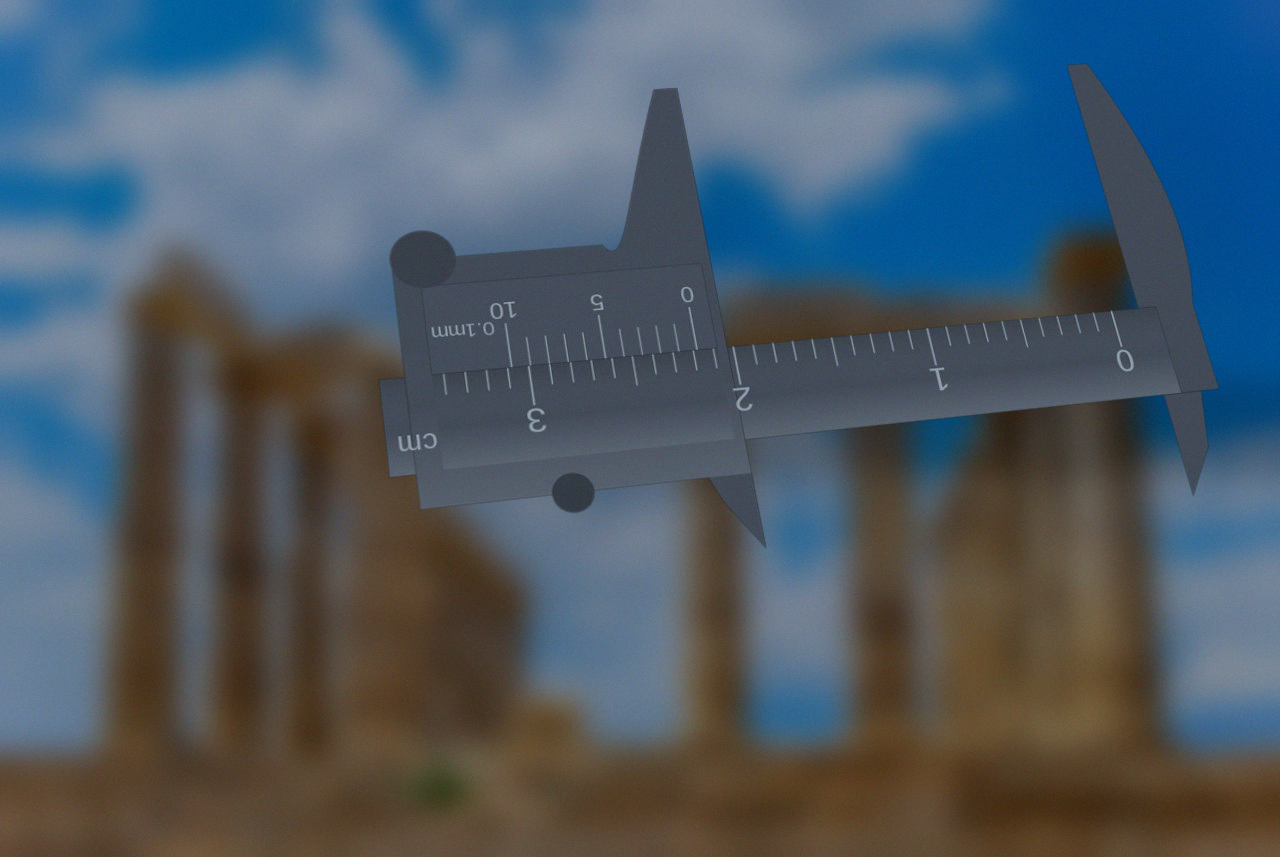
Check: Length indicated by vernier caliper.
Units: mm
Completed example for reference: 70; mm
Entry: 21.8; mm
